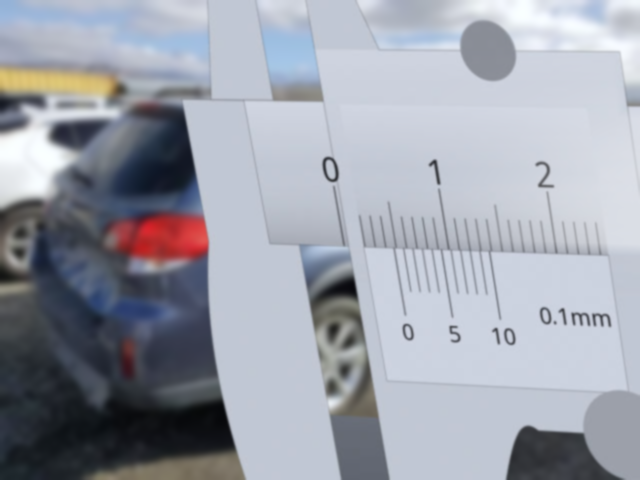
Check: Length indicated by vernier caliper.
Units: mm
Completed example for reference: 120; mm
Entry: 4.8; mm
